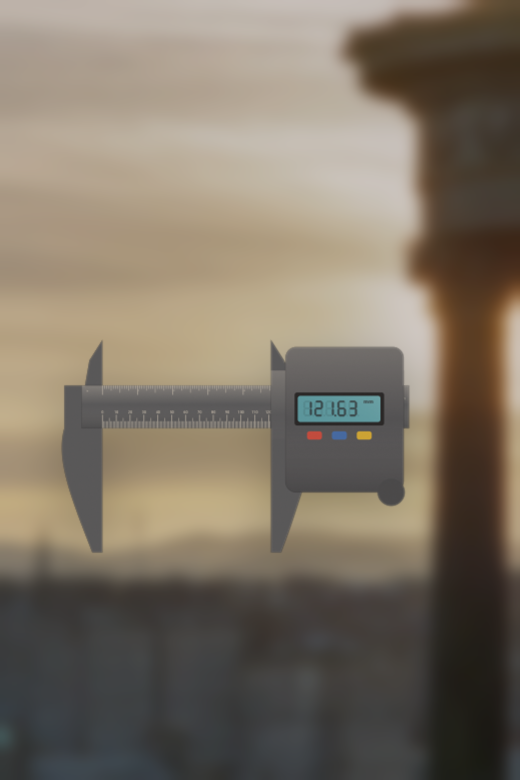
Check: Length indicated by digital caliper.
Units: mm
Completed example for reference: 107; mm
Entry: 121.63; mm
